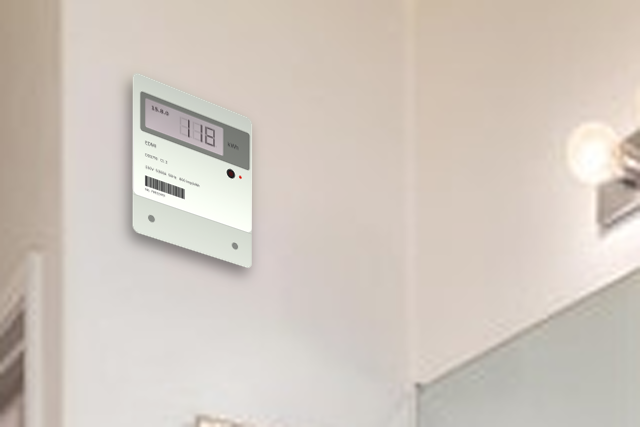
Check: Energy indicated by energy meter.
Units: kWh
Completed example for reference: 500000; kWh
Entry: 118; kWh
